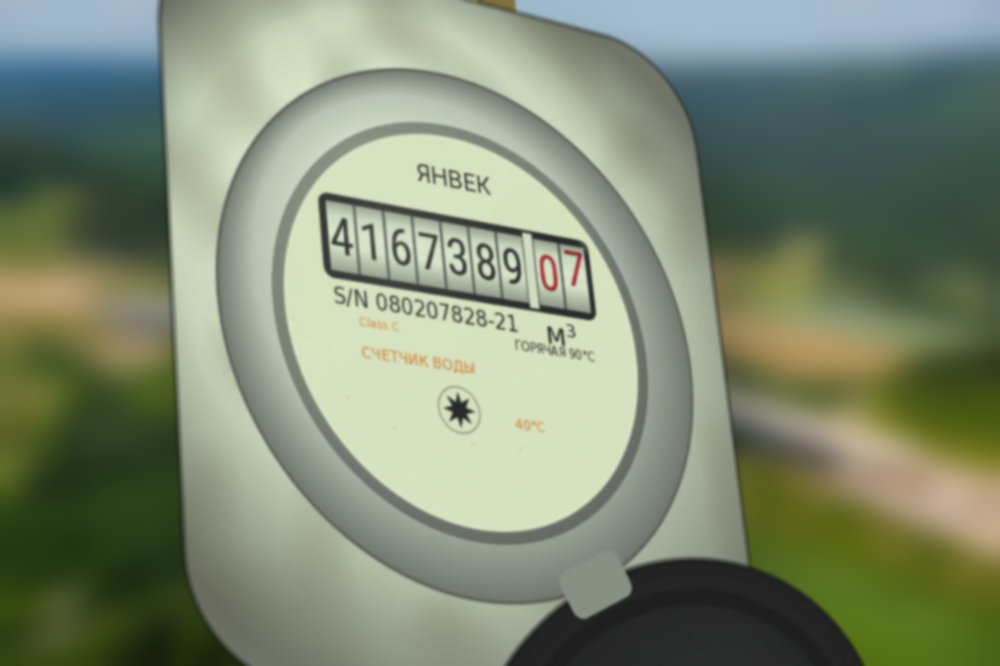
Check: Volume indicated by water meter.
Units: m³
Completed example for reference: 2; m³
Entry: 4167389.07; m³
